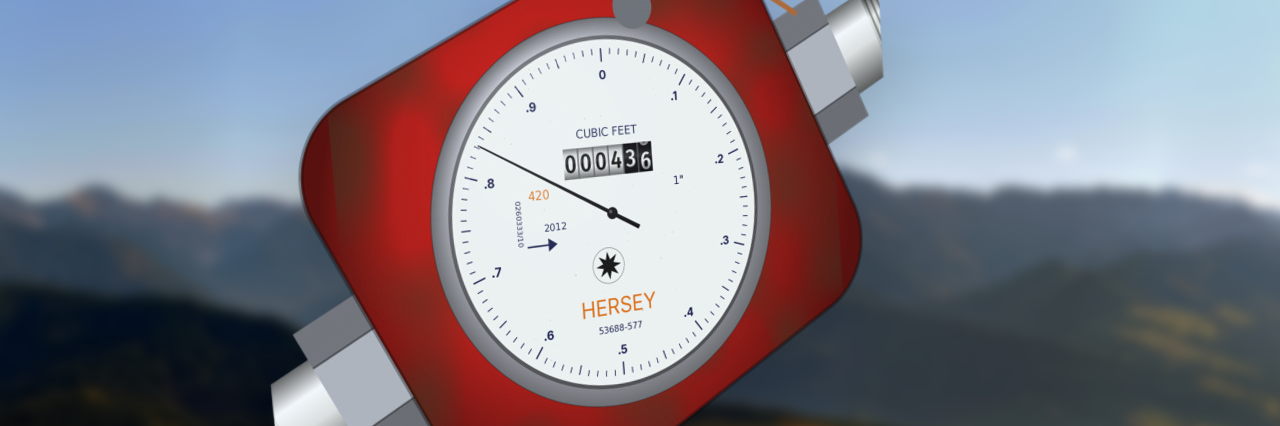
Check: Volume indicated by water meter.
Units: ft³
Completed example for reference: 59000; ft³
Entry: 435.83; ft³
